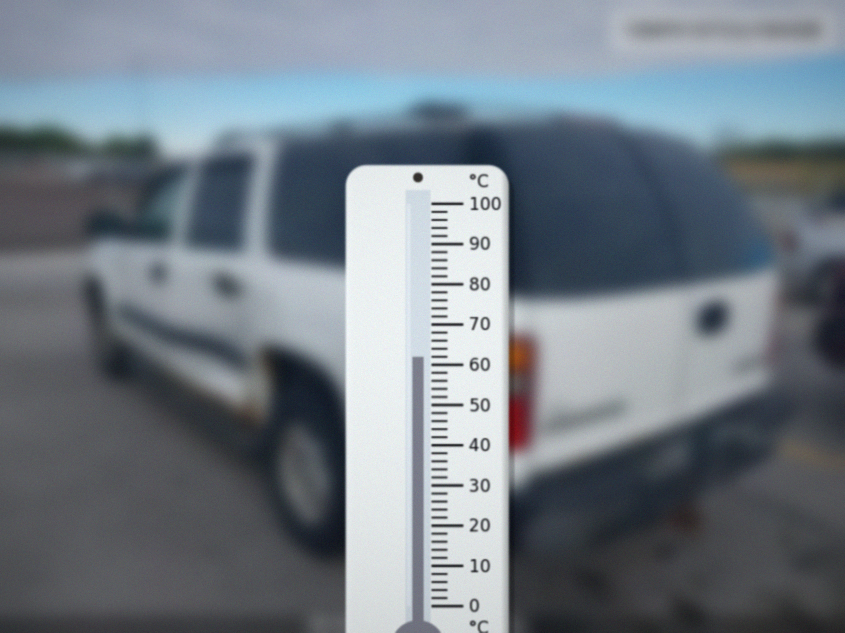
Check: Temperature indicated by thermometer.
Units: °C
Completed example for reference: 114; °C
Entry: 62; °C
